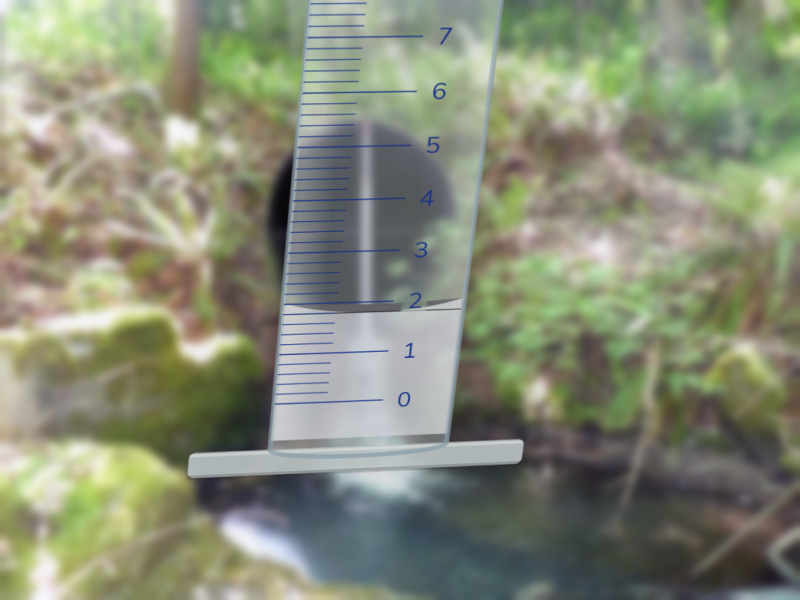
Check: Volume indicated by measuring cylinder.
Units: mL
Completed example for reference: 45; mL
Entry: 1.8; mL
